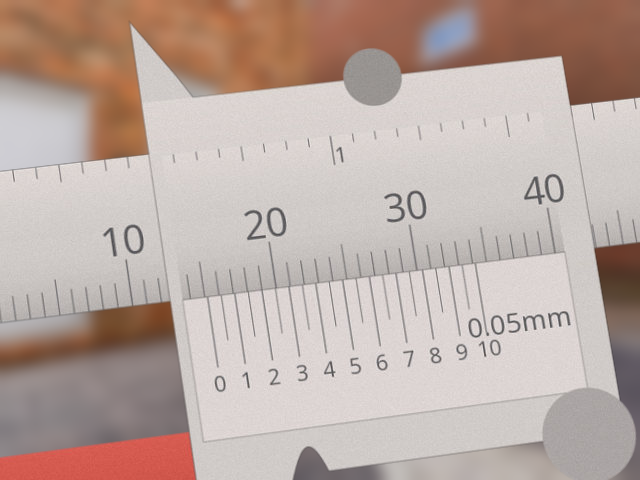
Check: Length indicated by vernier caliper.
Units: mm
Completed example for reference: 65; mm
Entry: 15.2; mm
